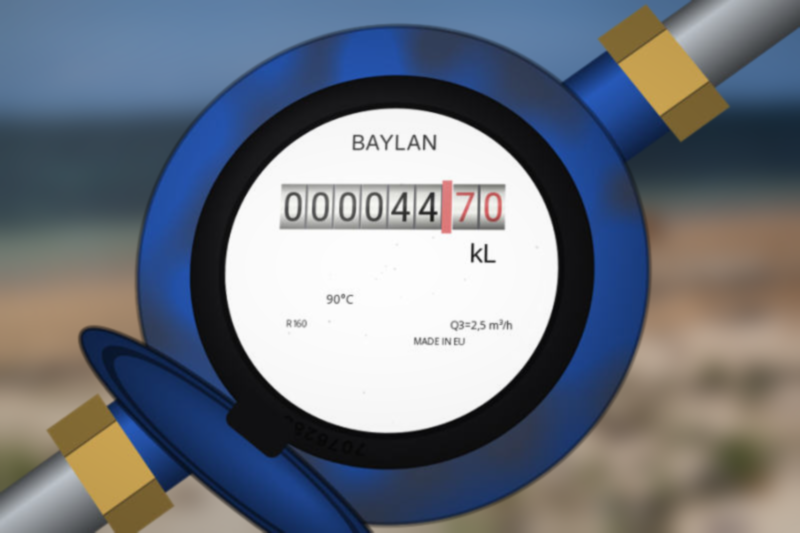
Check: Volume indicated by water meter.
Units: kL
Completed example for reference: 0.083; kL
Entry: 44.70; kL
